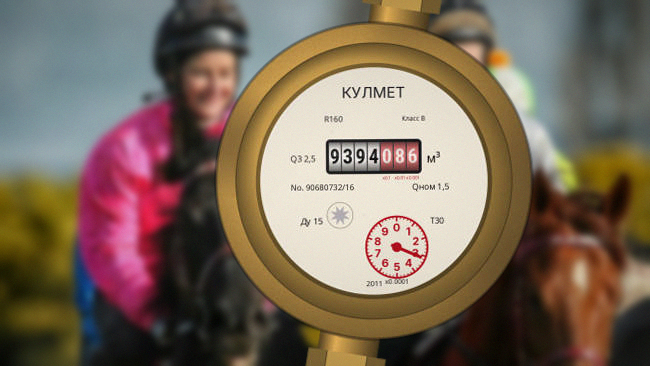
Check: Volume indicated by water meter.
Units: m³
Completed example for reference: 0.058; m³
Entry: 9394.0863; m³
